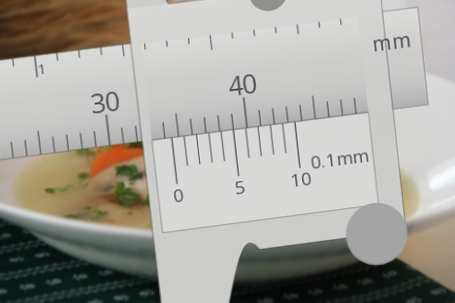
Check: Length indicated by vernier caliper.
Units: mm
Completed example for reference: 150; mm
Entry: 34.5; mm
